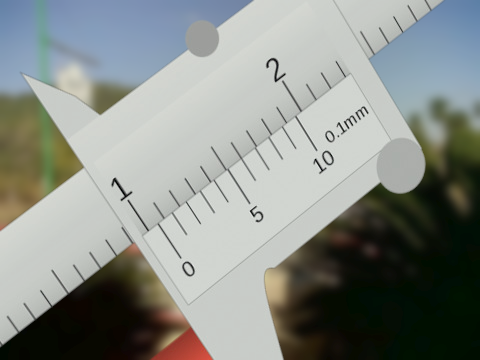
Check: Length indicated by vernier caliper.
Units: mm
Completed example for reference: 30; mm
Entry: 10.6; mm
